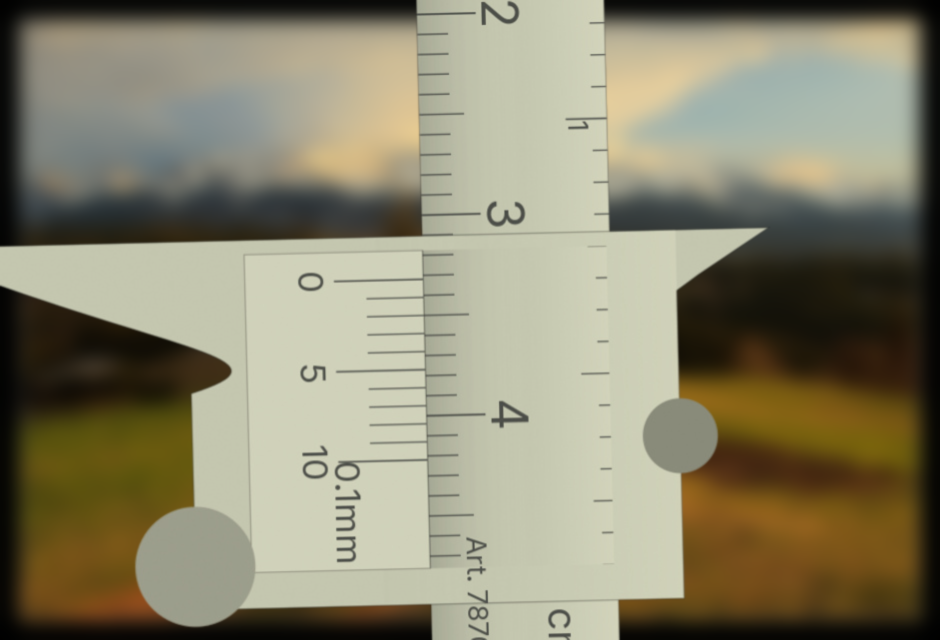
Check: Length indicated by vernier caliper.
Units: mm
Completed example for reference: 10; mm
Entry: 33.2; mm
